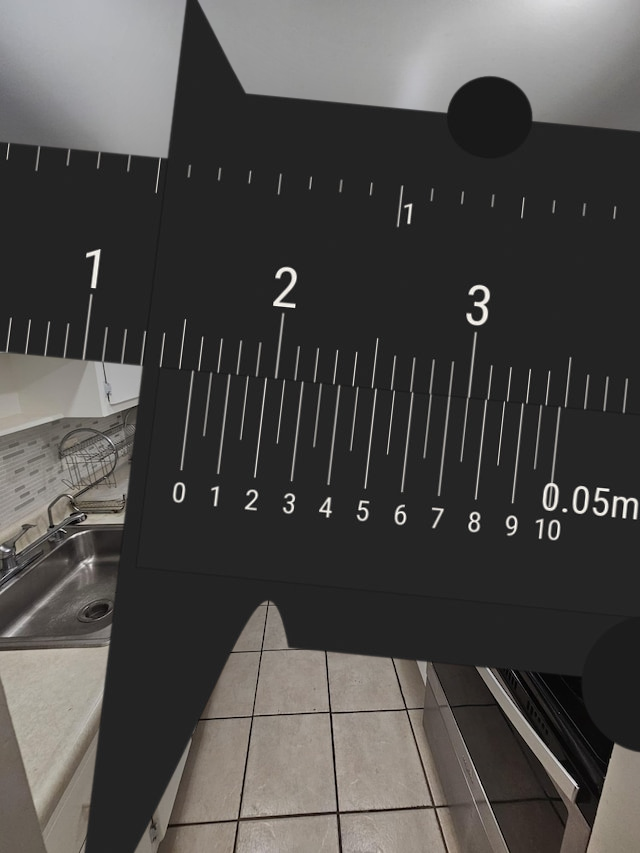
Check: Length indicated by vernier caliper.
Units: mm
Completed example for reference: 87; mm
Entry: 15.7; mm
